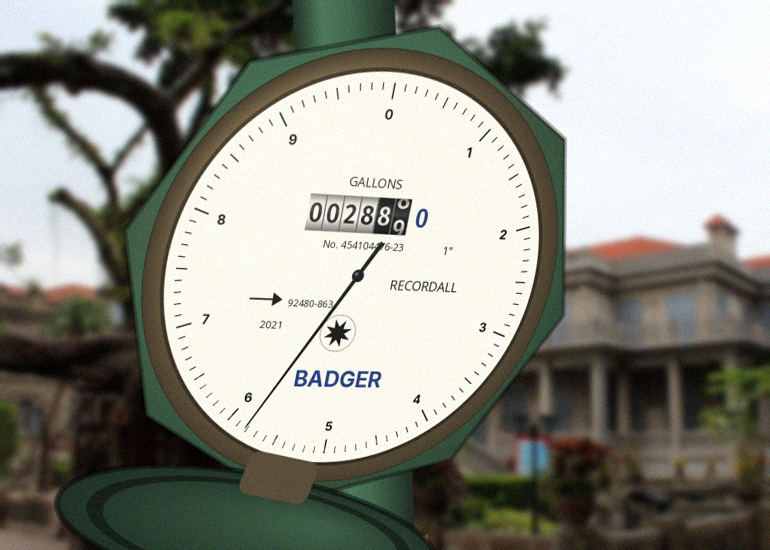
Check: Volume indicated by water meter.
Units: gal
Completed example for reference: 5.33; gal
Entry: 28885.8; gal
